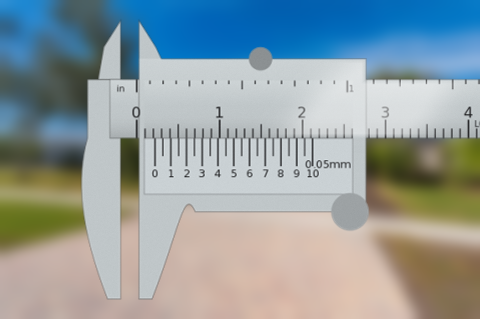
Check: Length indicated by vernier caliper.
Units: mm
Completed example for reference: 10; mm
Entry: 2.2; mm
